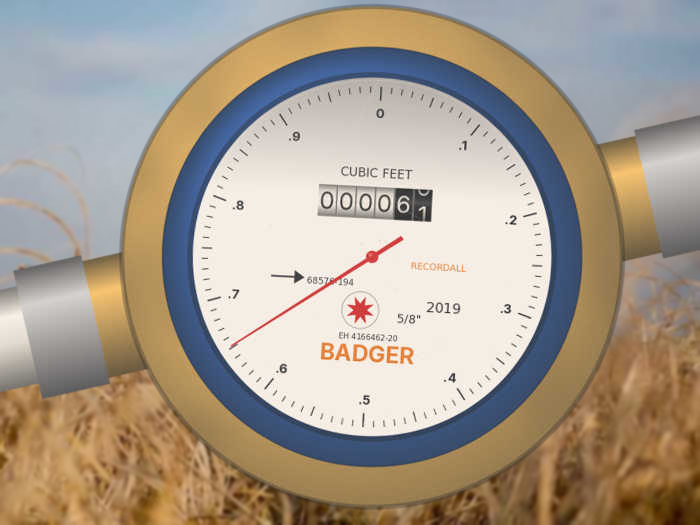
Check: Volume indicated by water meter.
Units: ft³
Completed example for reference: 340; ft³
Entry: 60.65; ft³
